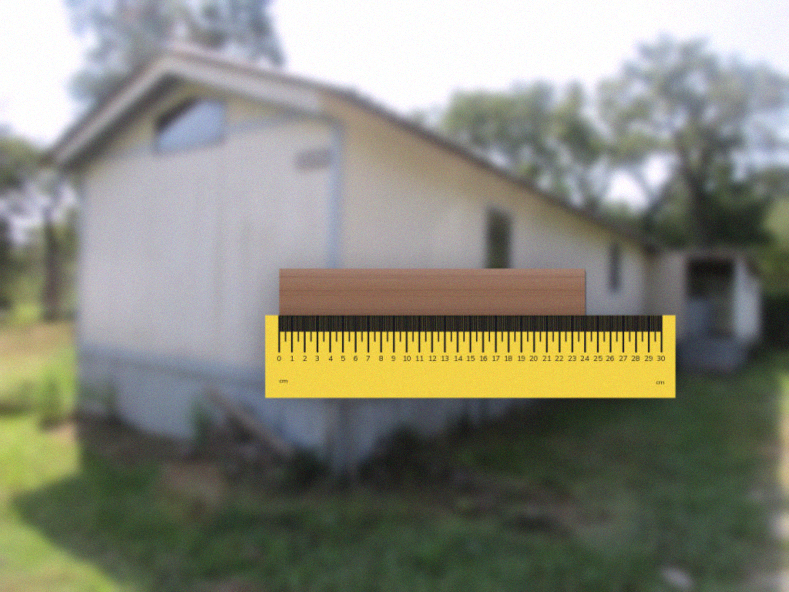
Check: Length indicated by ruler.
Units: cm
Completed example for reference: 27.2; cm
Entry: 24; cm
